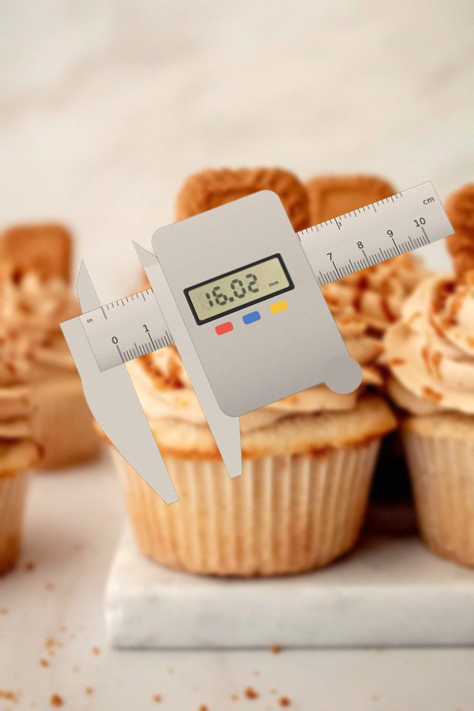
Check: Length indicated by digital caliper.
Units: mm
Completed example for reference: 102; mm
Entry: 16.02; mm
